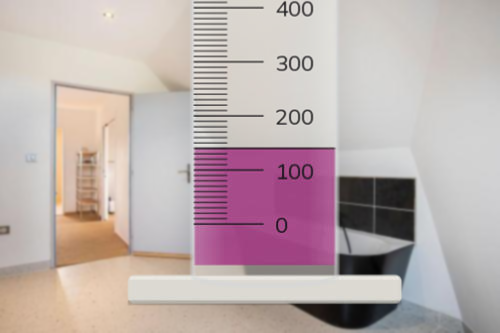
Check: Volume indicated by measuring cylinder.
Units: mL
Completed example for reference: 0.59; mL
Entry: 140; mL
